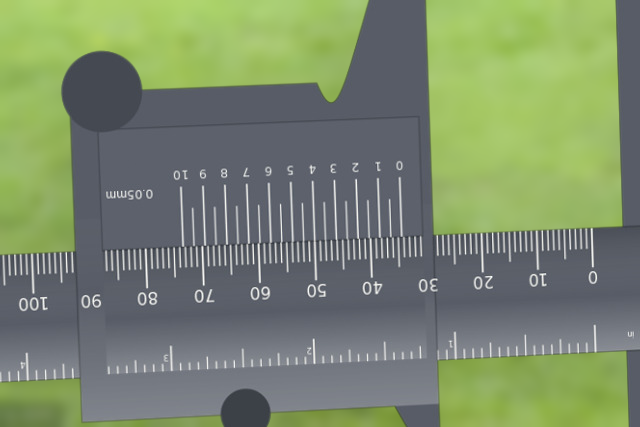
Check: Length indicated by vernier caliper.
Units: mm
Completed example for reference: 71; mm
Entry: 34.4; mm
